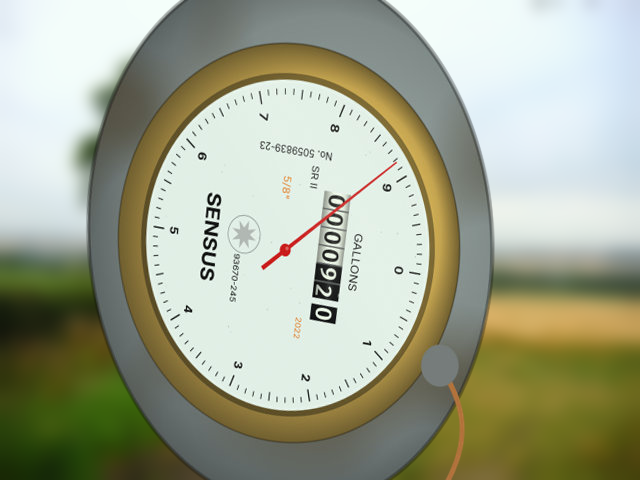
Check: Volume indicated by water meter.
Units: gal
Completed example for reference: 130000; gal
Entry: 918.8; gal
